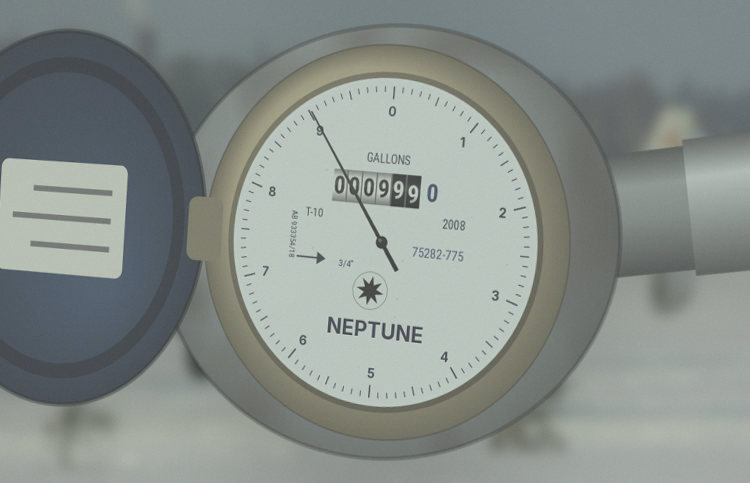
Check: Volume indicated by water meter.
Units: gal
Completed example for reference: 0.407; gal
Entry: 9989.0; gal
